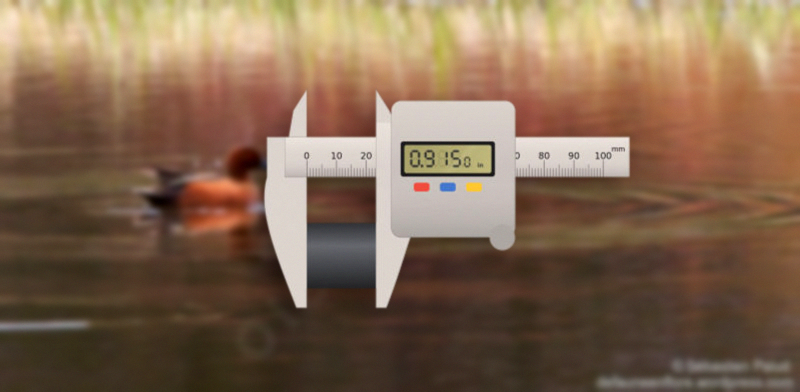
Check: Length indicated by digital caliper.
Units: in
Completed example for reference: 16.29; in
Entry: 0.9150; in
